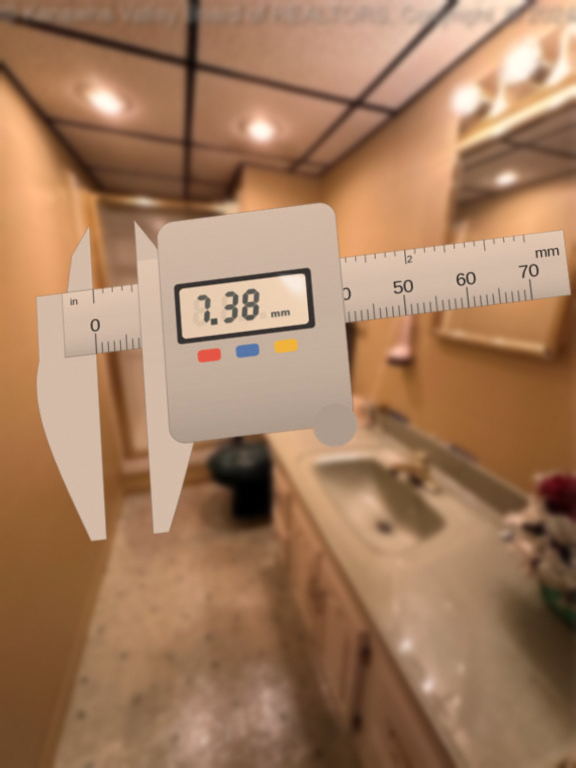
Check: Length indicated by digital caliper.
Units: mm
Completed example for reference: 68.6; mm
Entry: 7.38; mm
